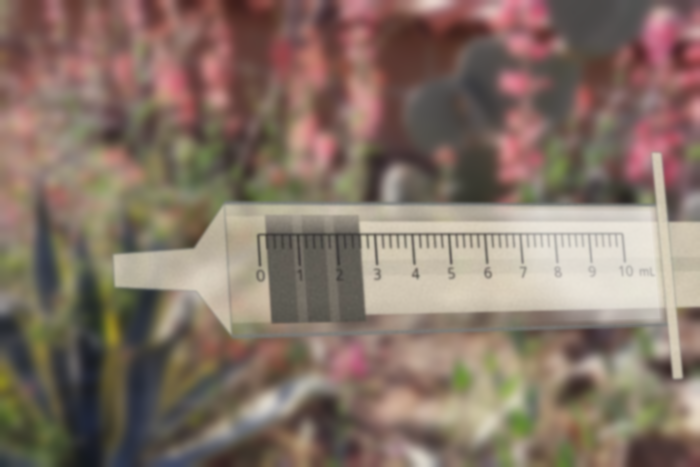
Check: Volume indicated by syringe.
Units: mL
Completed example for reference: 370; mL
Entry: 0.2; mL
